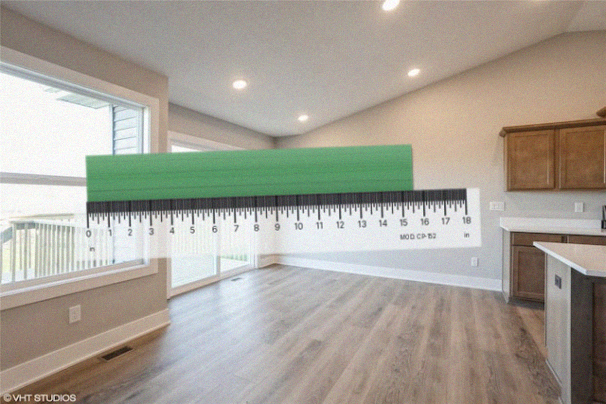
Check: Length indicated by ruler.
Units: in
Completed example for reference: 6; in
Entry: 15.5; in
